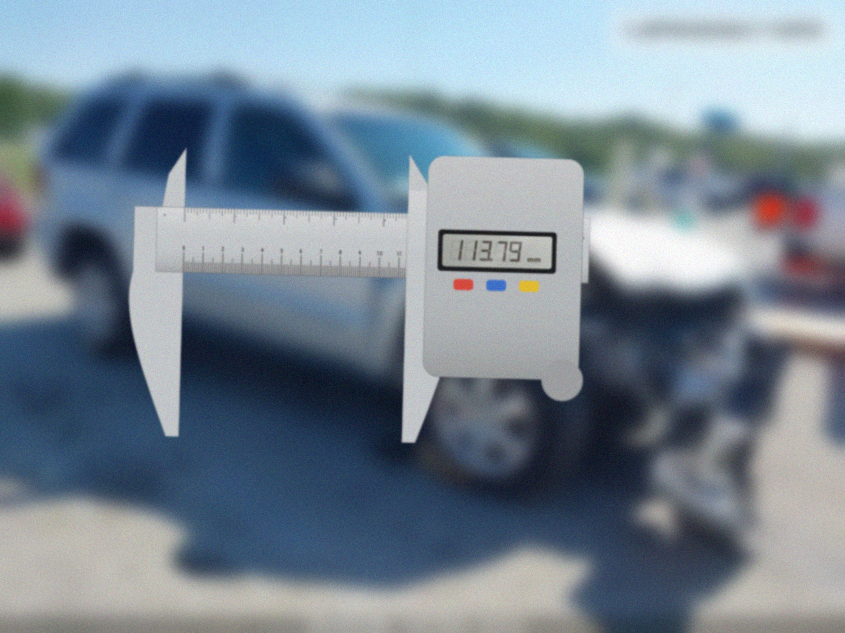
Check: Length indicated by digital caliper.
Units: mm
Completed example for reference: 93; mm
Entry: 113.79; mm
